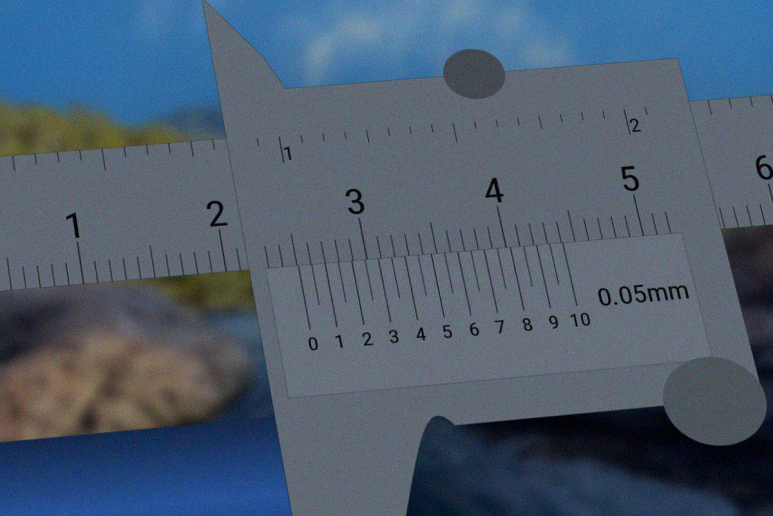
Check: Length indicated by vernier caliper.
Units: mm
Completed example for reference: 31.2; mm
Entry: 25.1; mm
